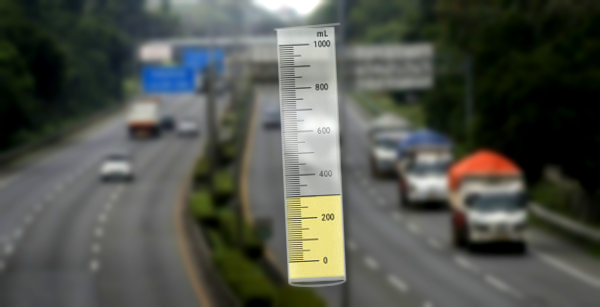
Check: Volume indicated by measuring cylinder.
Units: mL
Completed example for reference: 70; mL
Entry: 300; mL
